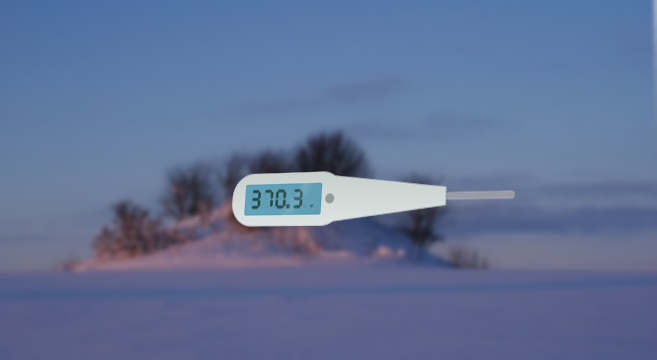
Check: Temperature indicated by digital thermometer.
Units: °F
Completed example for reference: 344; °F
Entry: 370.3; °F
